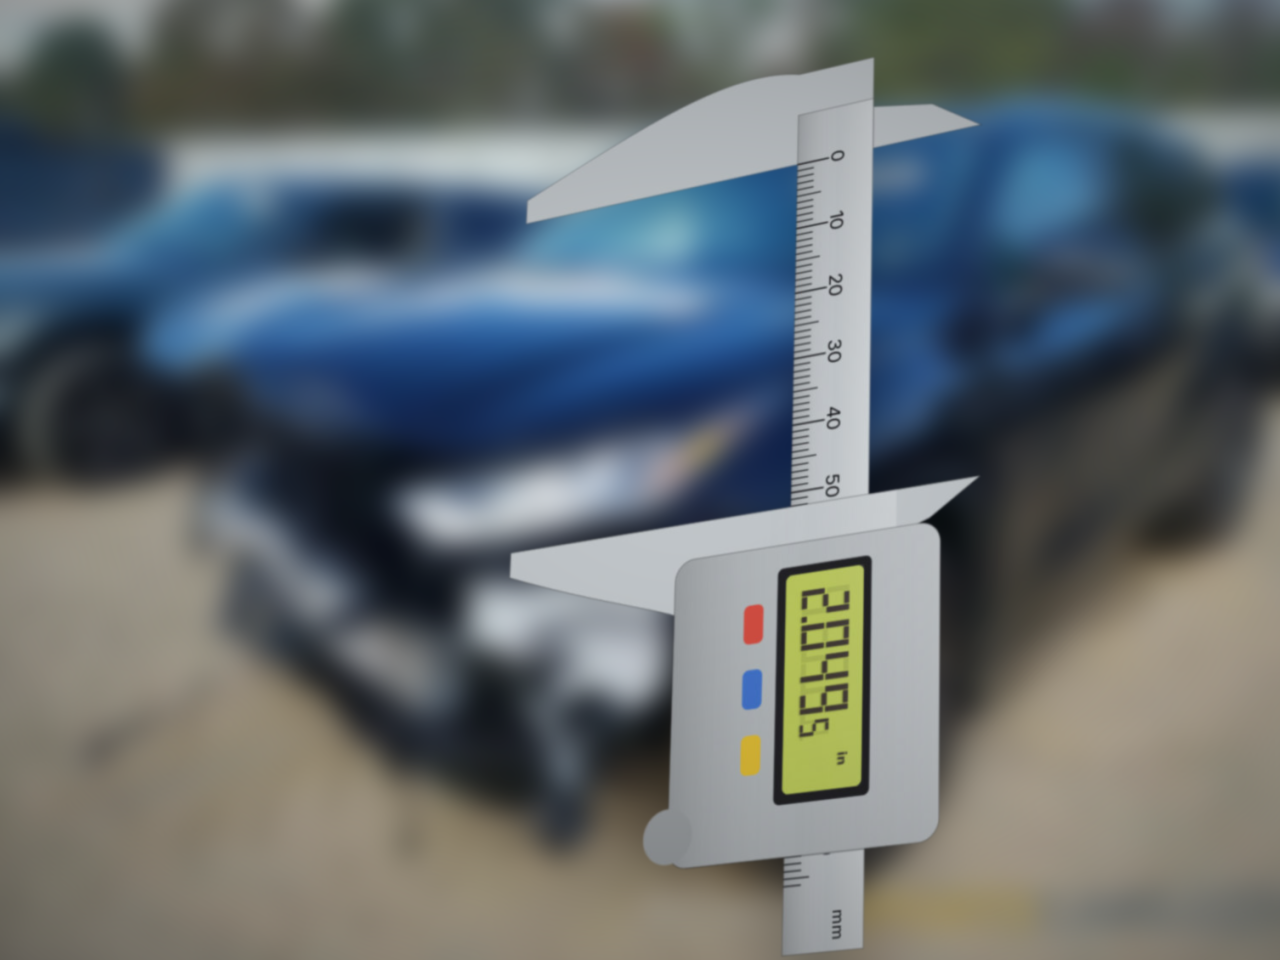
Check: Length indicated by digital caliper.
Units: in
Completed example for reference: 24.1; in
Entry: 2.0495; in
